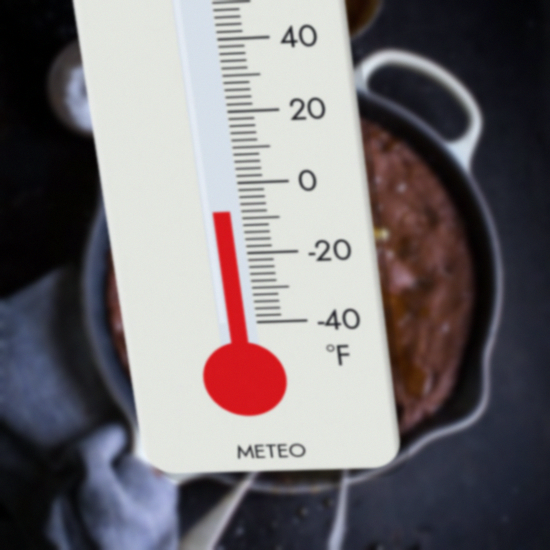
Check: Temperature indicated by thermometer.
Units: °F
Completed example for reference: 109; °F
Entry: -8; °F
